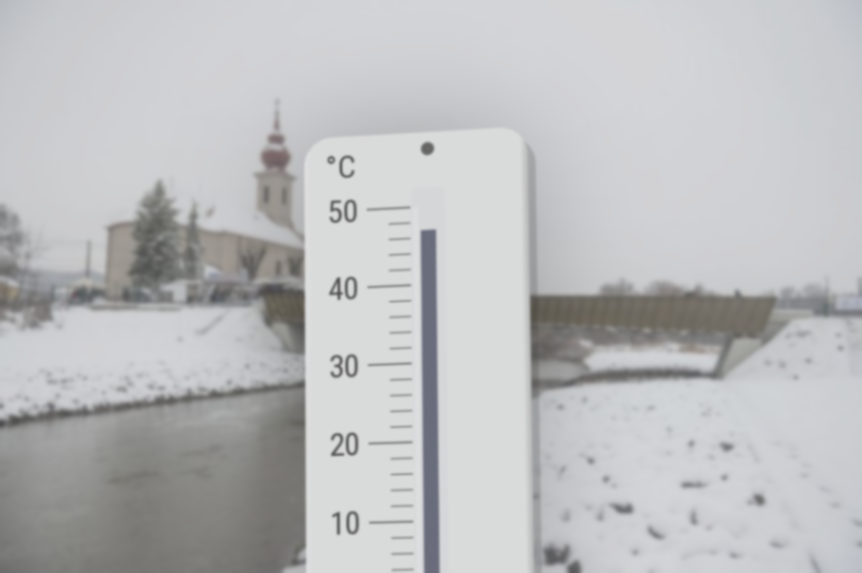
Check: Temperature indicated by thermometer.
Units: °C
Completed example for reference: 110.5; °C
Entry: 47; °C
